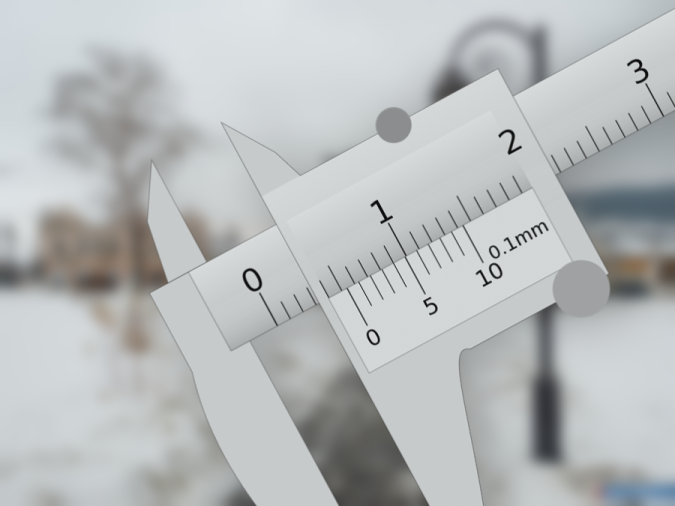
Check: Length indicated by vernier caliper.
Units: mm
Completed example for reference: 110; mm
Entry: 5.4; mm
